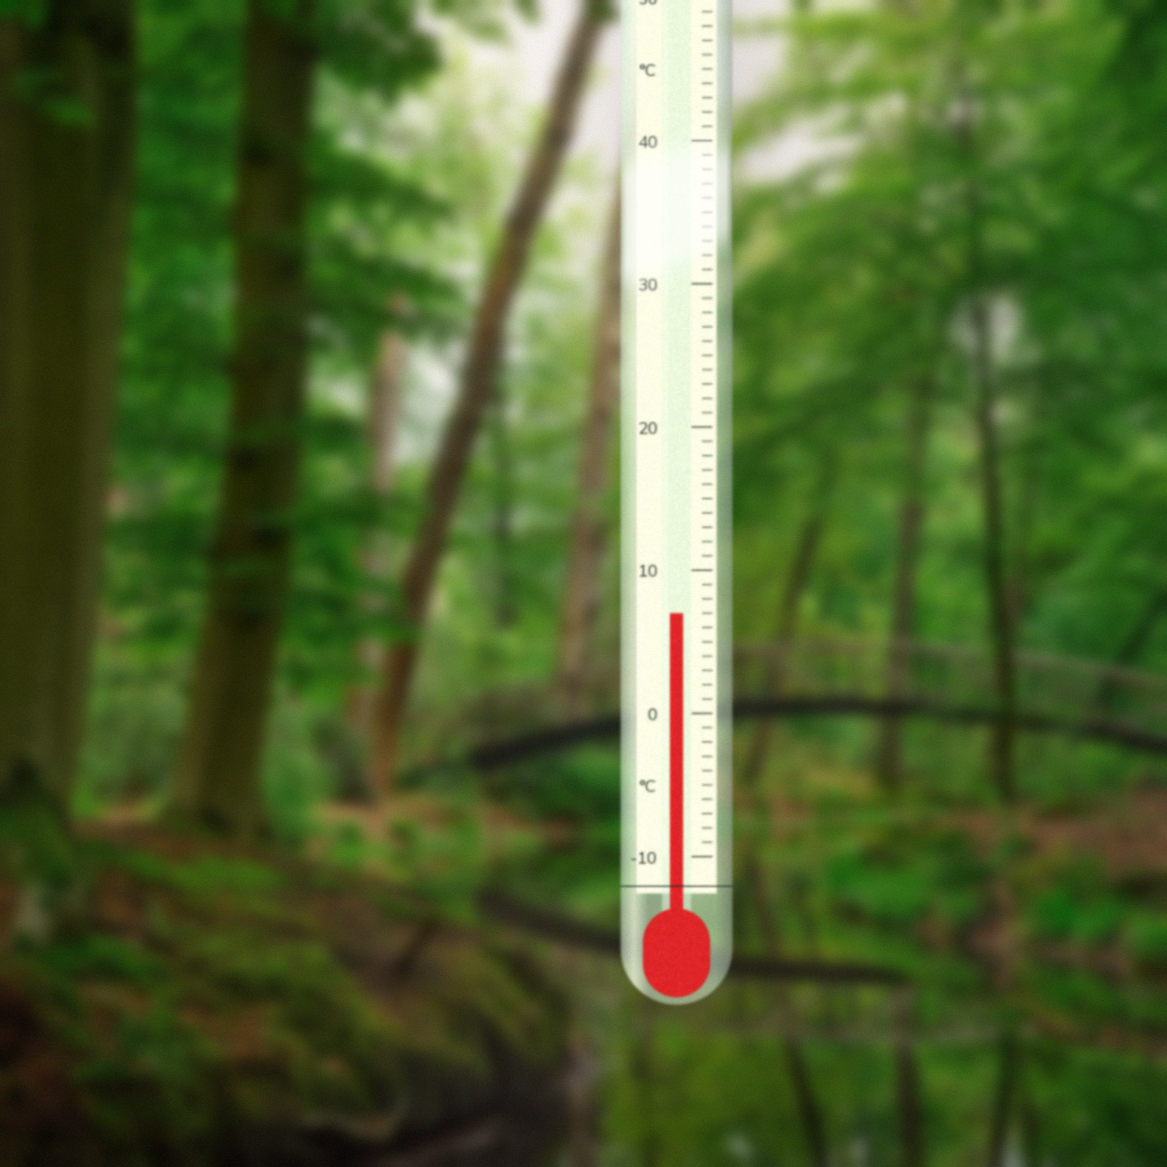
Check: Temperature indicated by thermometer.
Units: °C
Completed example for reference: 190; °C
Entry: 7; °C
